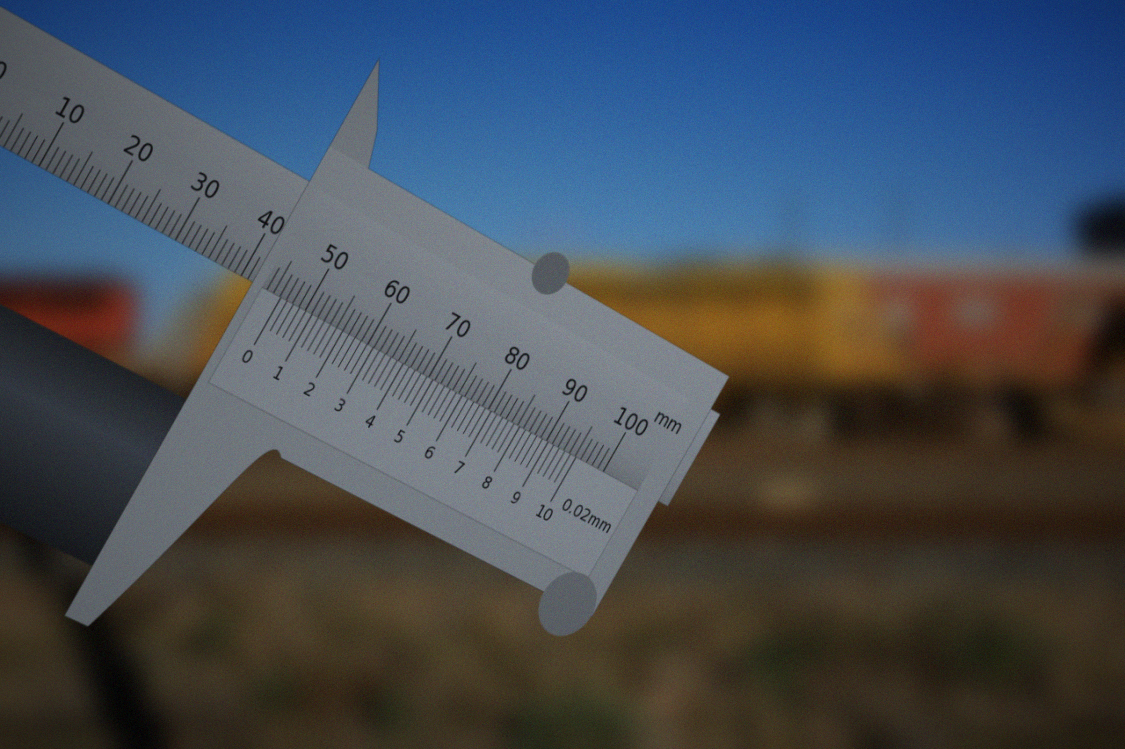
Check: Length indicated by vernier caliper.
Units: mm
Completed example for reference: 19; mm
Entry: 46.2; mm
